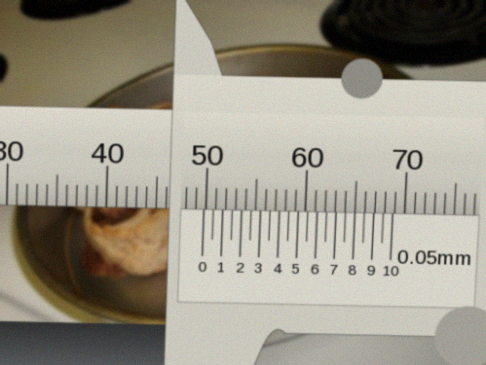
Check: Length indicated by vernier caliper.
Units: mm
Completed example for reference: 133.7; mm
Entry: 49.8; mm
